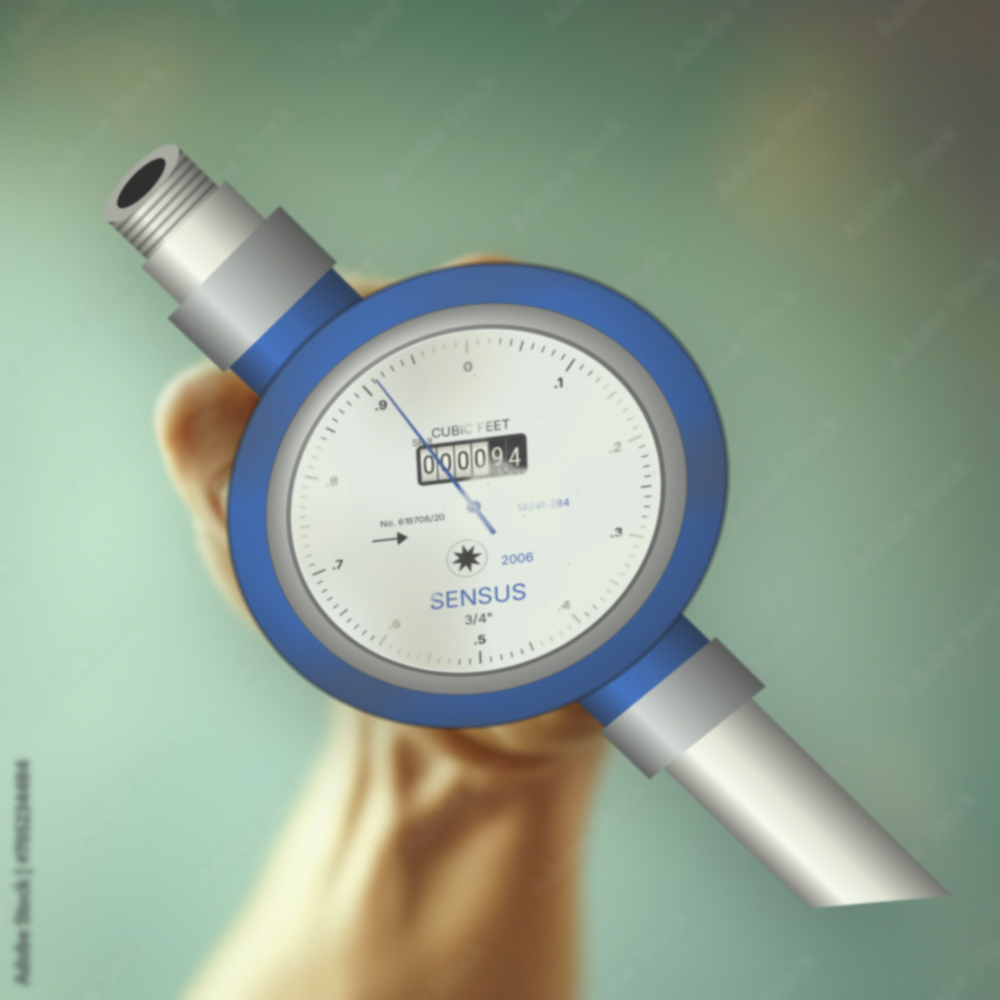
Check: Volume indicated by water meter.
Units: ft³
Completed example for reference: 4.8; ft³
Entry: 93.91; ft³
